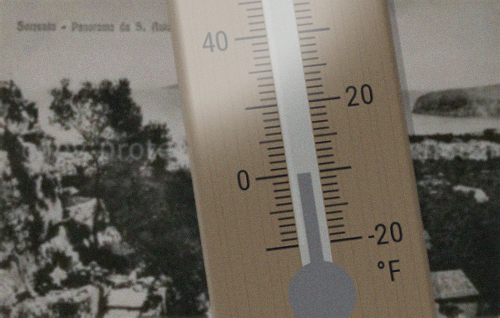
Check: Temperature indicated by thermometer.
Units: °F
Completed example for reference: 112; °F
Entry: 0; °F
